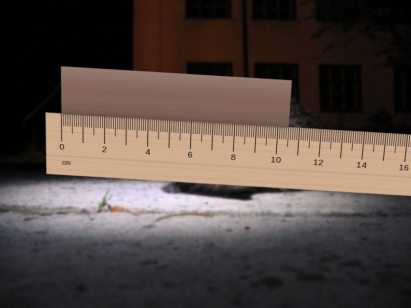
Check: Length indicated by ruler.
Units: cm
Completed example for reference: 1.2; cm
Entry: 10.5; cm
